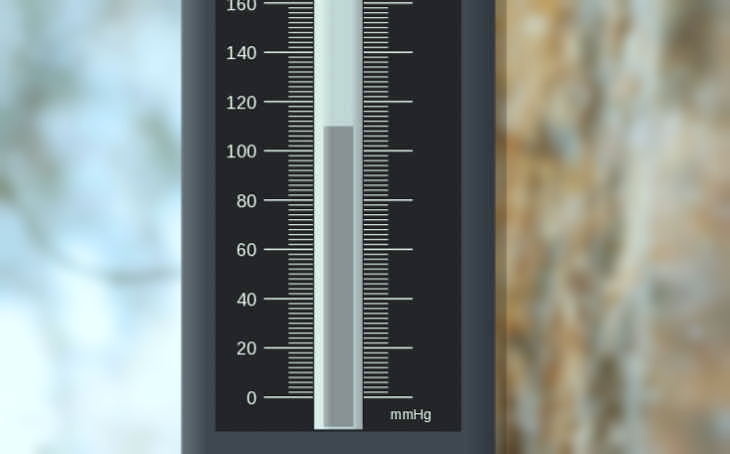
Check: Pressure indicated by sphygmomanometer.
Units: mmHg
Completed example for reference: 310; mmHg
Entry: 110; mmHg
